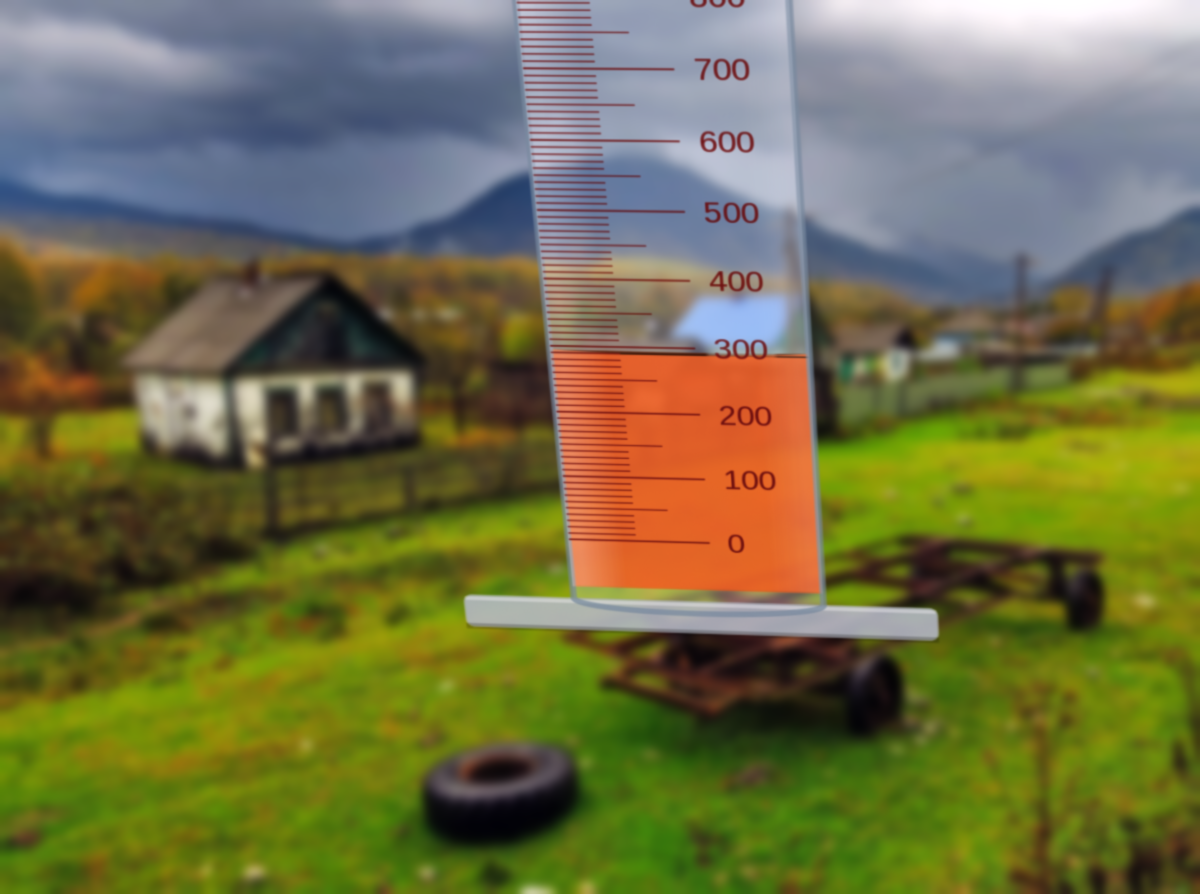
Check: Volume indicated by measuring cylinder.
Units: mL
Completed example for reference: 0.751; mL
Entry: 290; mL
